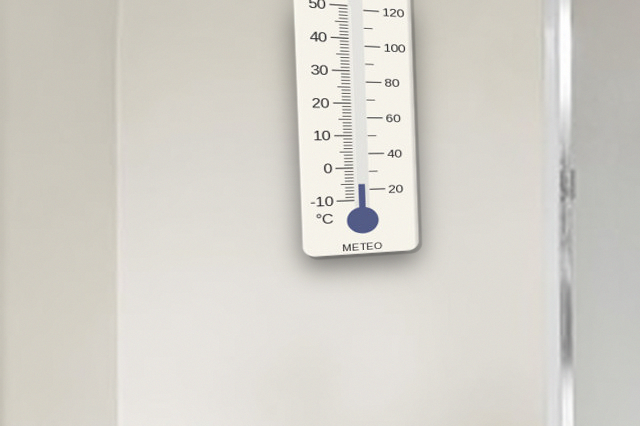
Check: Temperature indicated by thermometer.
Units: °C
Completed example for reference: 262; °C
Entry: -5; °C
